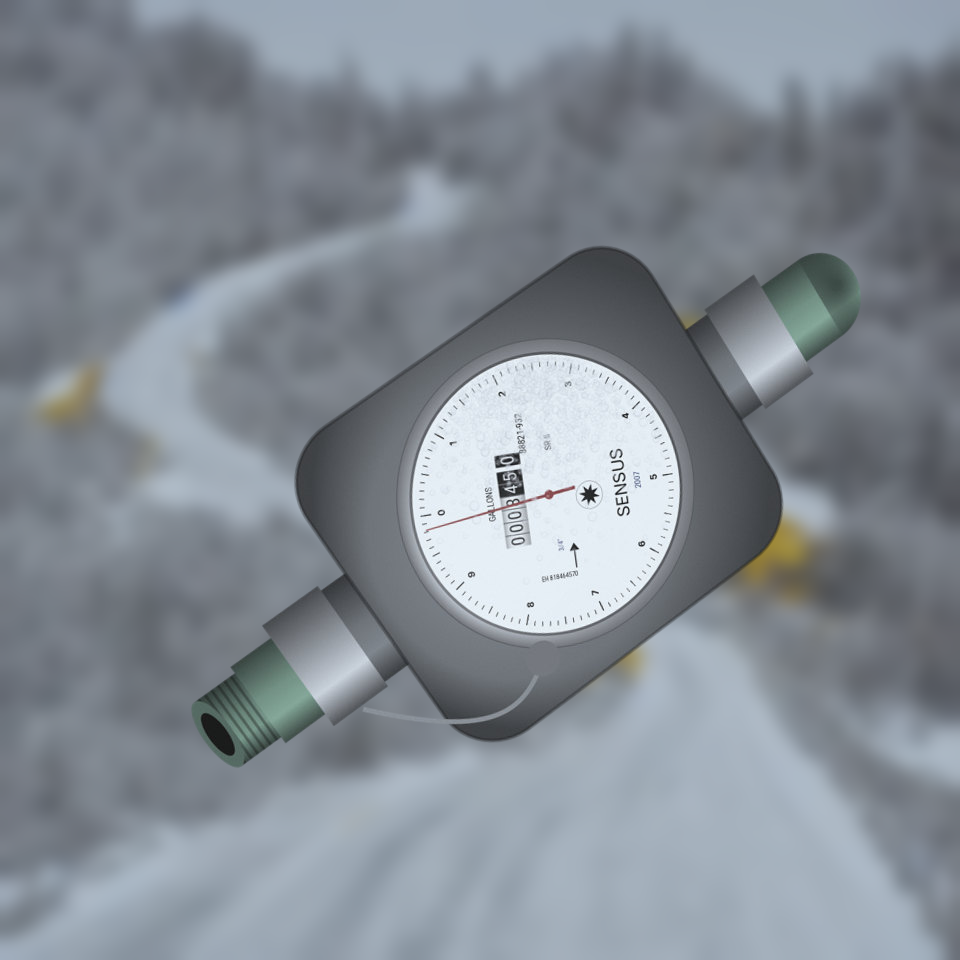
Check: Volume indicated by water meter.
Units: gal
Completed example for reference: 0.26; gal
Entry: 8449.8; gal
